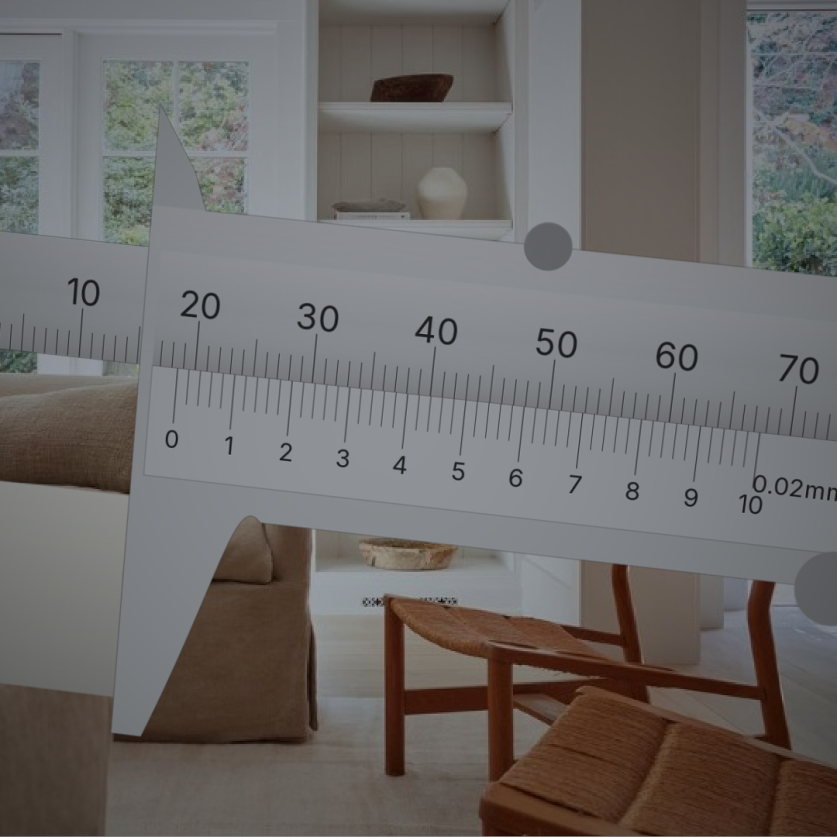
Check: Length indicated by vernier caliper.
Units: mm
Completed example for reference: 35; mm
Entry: 18.5; mm
